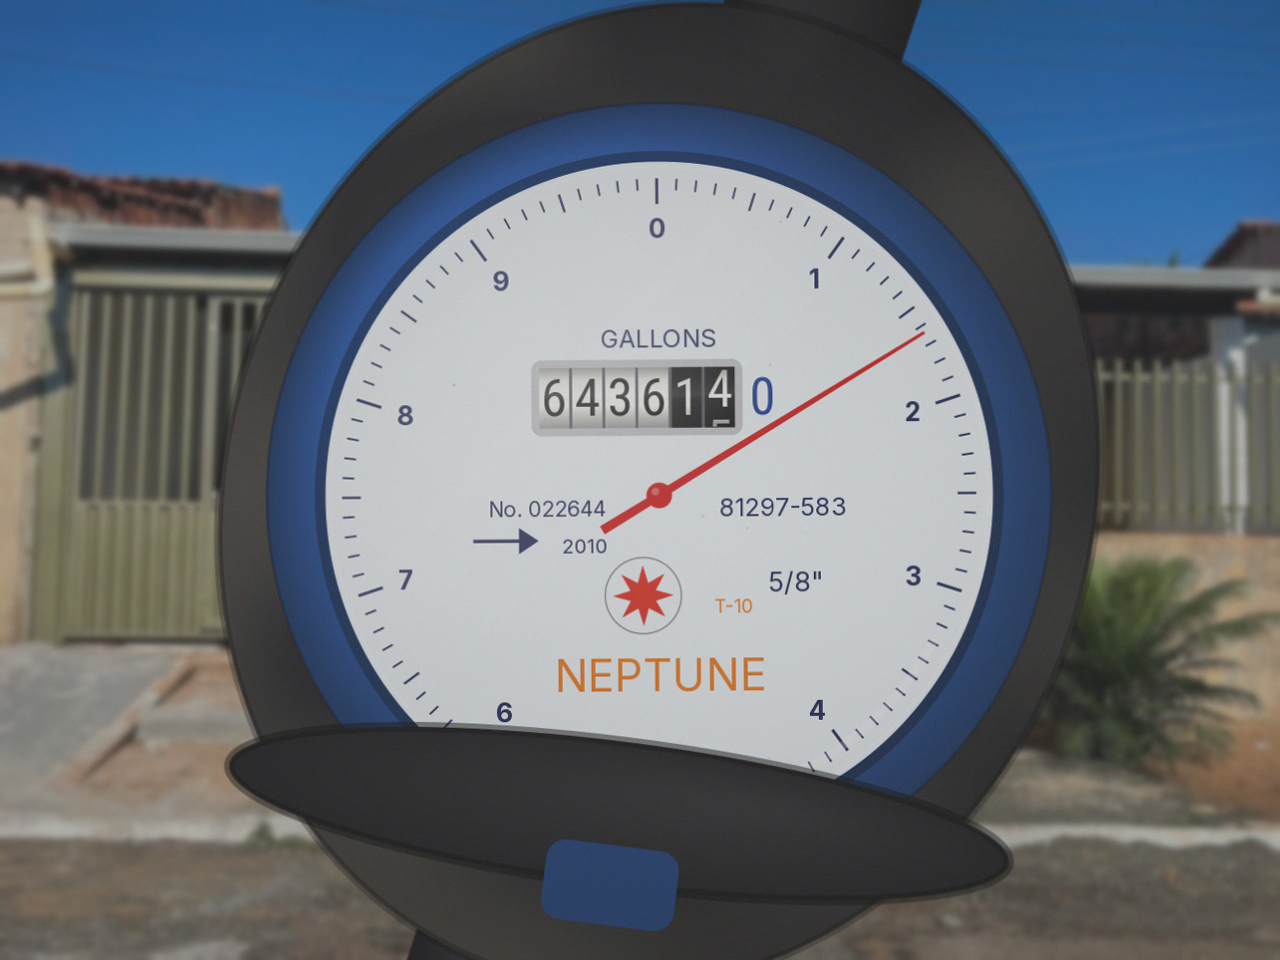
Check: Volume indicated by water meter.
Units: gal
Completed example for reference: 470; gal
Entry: 6436141.6; gal
